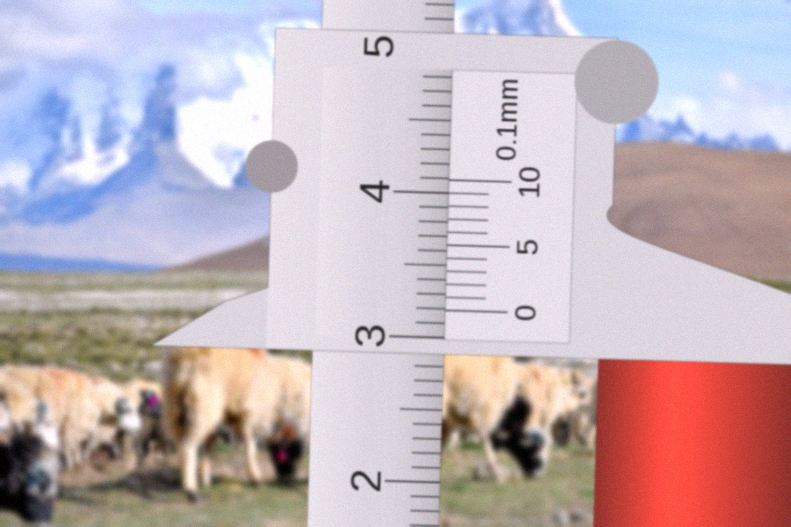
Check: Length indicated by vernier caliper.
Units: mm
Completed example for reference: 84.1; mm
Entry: 31.9; mm
